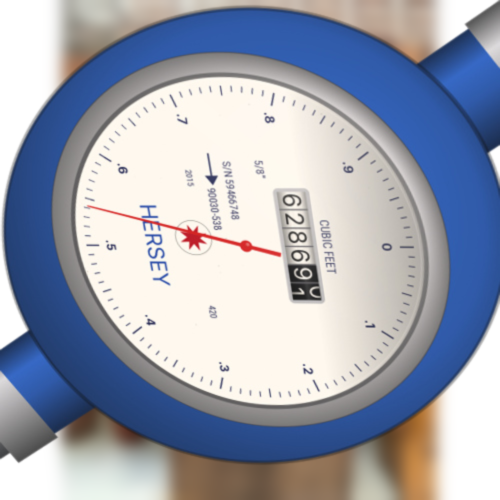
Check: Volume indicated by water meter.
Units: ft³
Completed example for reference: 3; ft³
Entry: 628690.54; ft³
